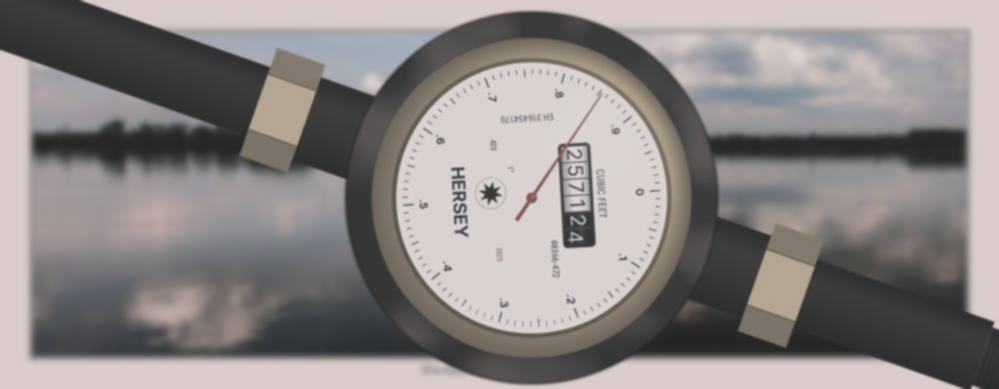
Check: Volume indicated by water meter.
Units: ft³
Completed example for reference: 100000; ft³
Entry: 257123.85; ft³
